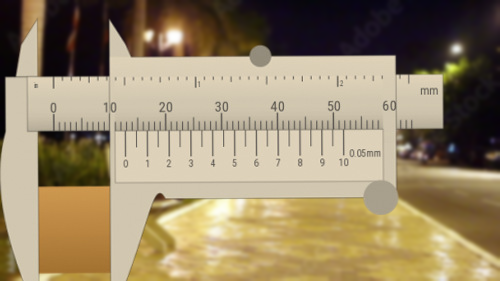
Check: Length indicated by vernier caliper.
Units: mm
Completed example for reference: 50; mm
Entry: 12.8; mm
